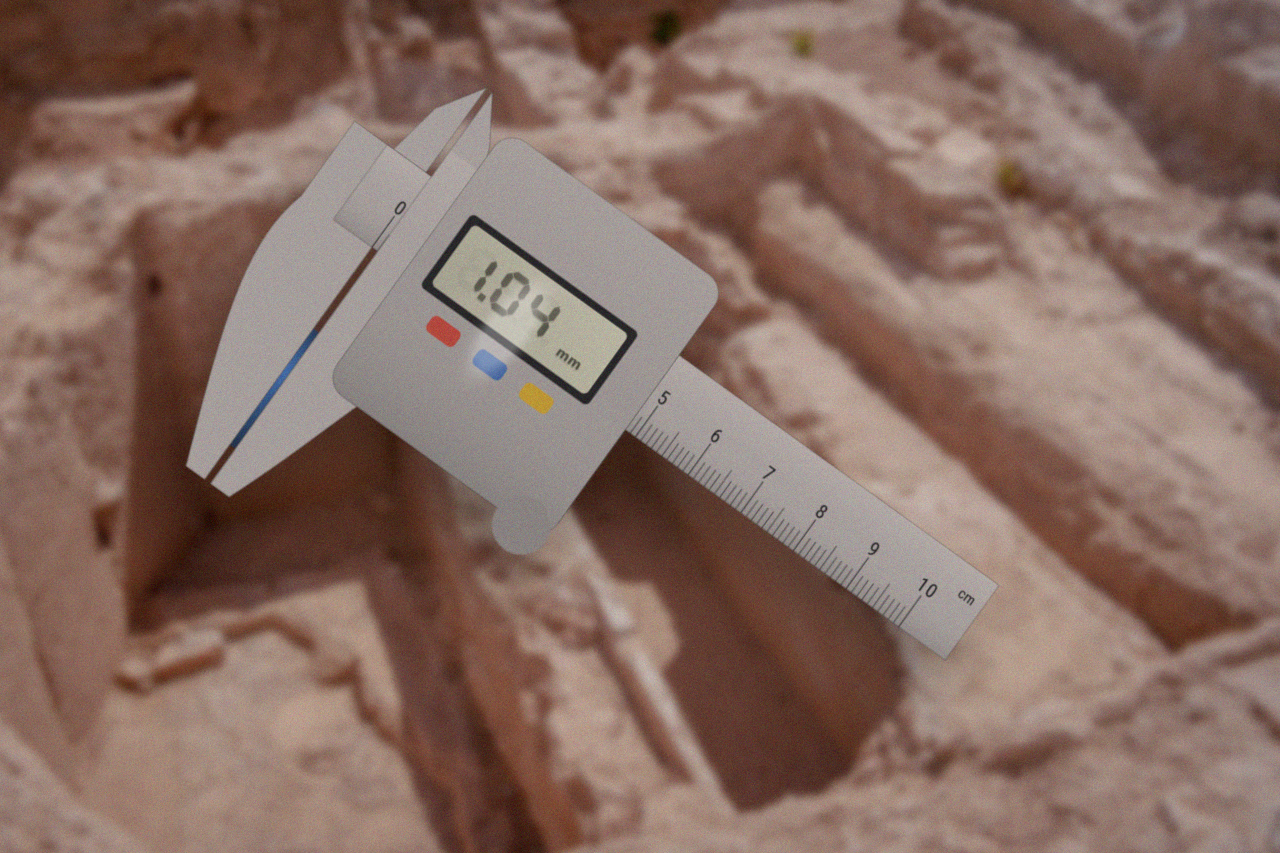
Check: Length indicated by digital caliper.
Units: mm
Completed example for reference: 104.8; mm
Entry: 1.04; mm
